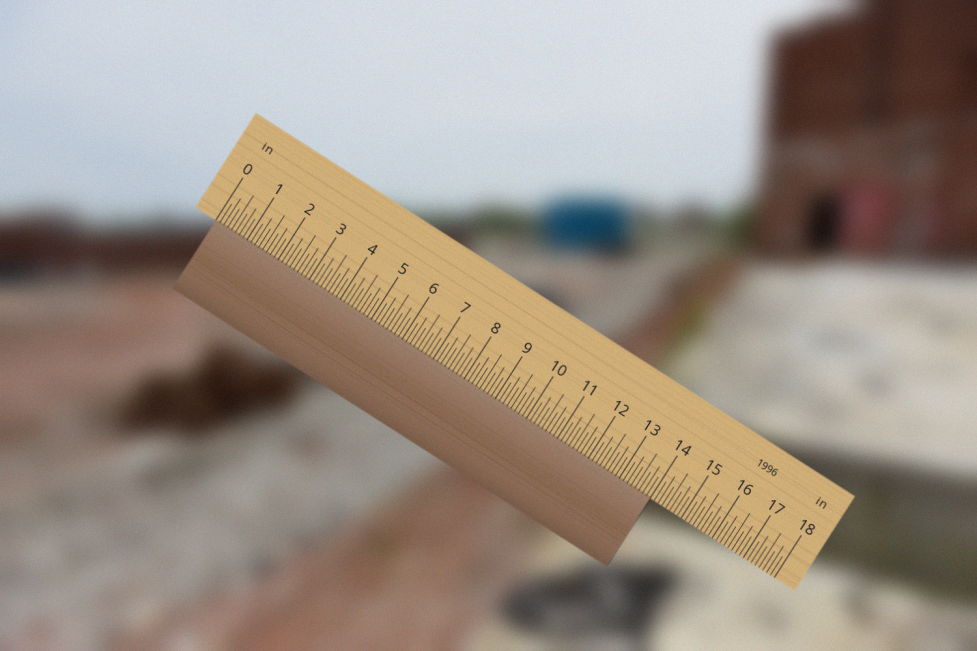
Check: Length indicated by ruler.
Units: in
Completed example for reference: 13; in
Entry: 14; in
